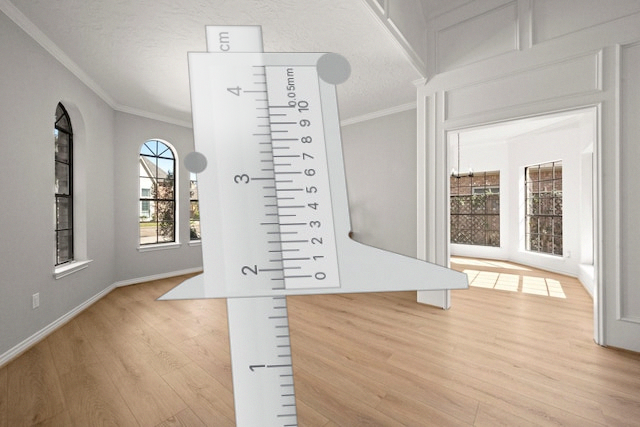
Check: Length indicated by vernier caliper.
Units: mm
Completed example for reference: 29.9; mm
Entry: 19.2; mm
